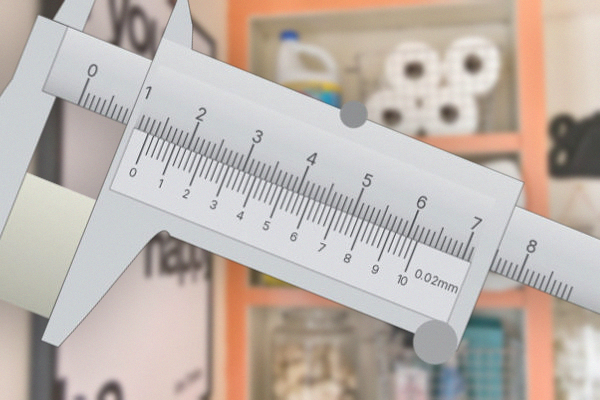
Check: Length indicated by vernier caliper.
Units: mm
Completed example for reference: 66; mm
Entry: 12.8; mm
